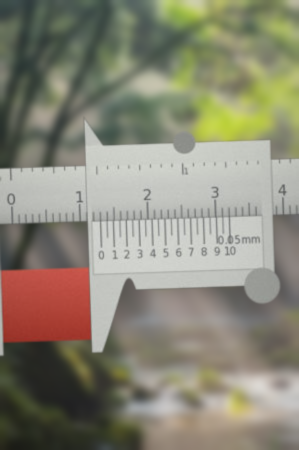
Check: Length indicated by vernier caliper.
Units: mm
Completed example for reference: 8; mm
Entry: 13.0; mm
